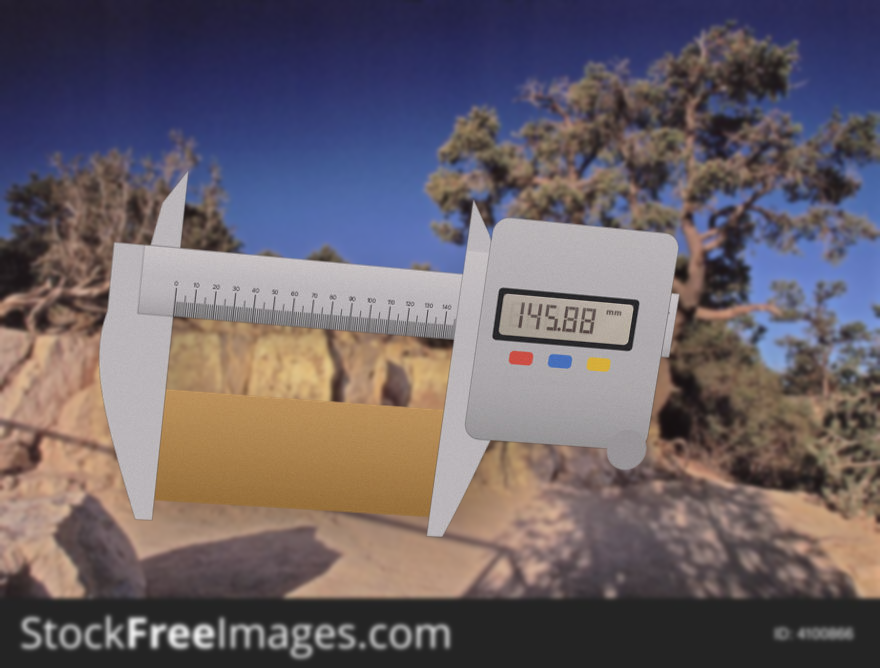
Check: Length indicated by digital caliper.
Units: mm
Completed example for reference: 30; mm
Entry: 145.88; mm
